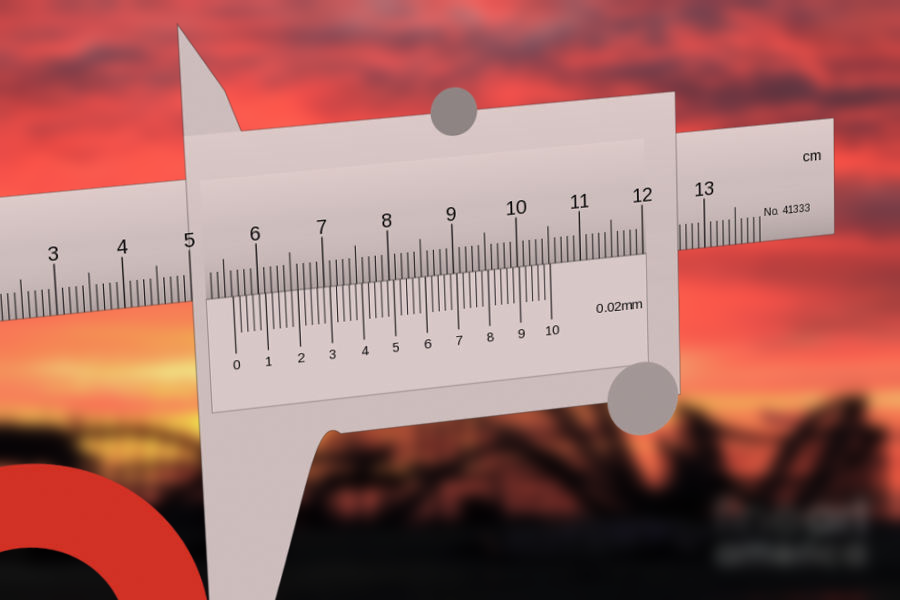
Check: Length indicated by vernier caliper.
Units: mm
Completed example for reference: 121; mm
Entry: 56.2; mm
